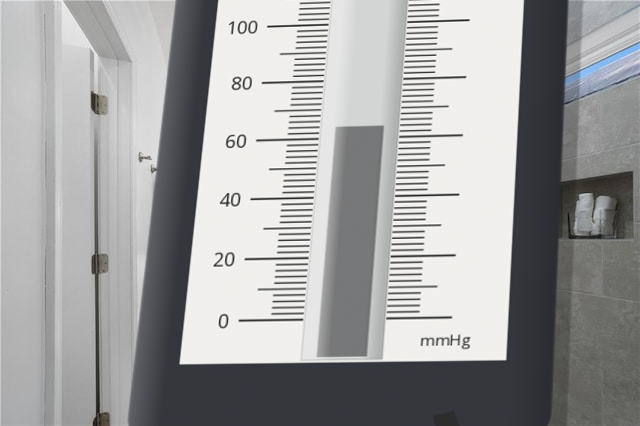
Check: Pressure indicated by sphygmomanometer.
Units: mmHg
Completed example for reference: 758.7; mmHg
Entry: 64; mmHg
